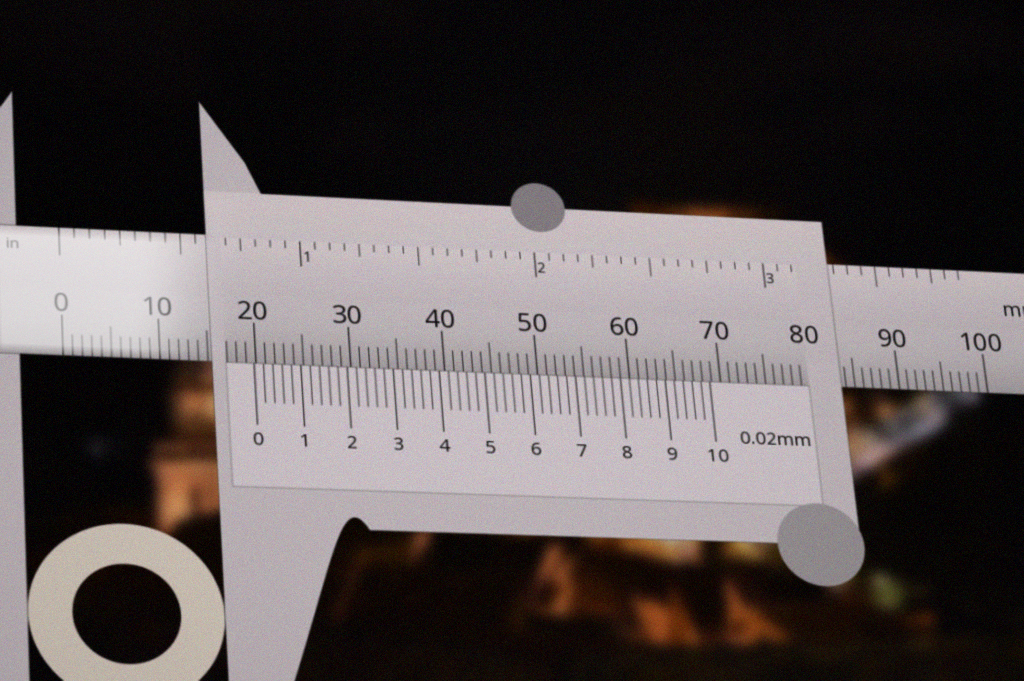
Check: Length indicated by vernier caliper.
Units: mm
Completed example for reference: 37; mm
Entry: 19.8; mm
